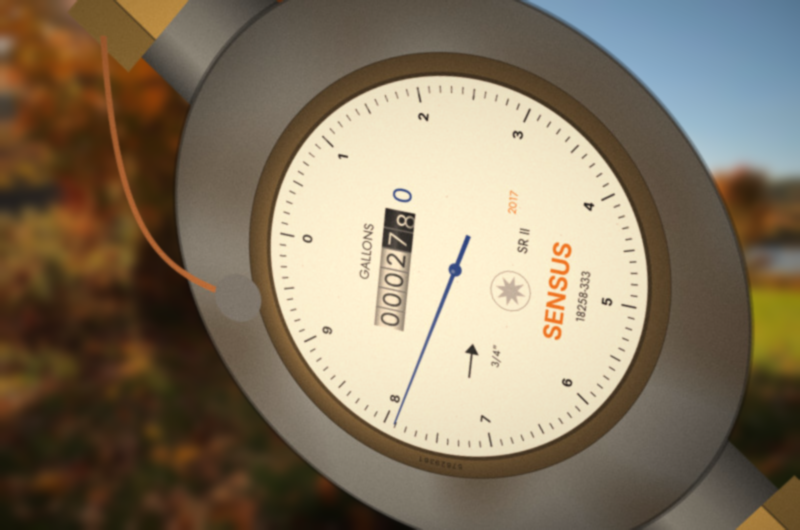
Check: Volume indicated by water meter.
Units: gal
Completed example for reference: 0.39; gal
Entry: 2777.9; gal
